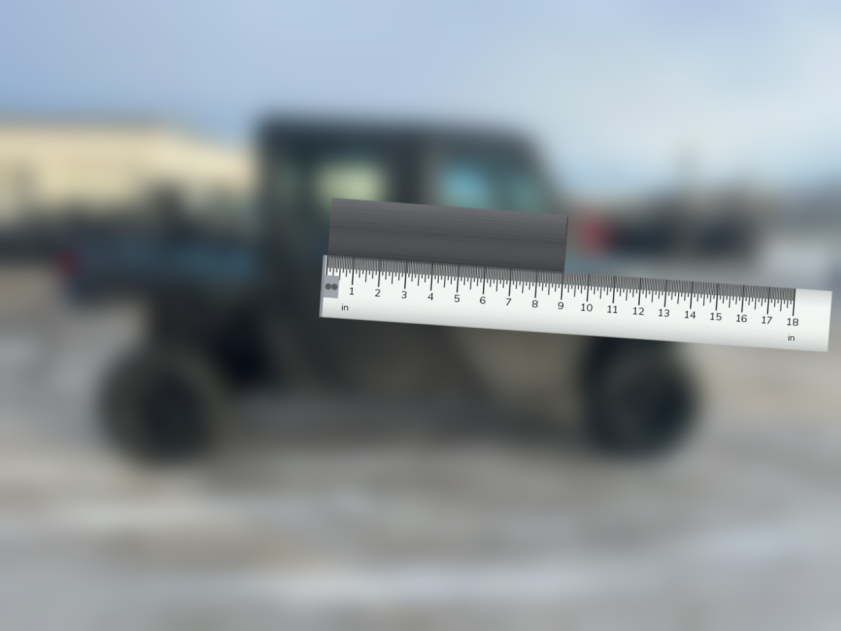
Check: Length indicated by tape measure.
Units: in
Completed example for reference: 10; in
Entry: 9; in
